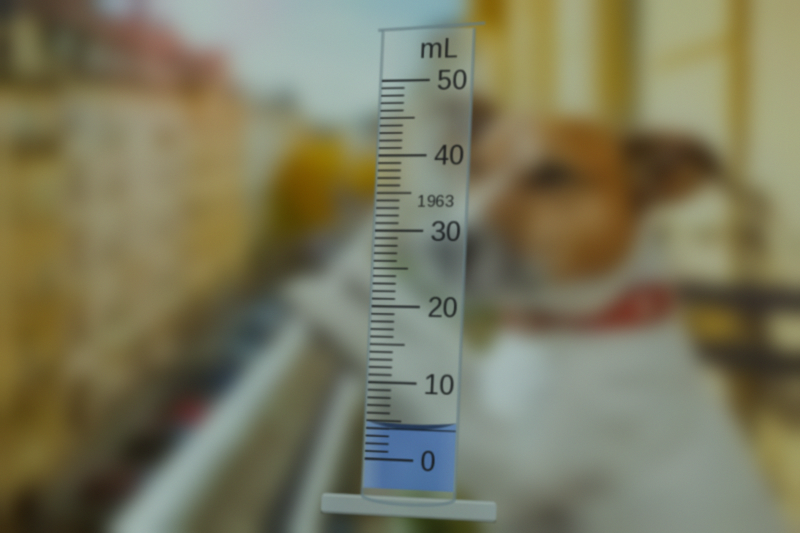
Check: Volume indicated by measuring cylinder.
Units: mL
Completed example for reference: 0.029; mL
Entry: 4; mL
